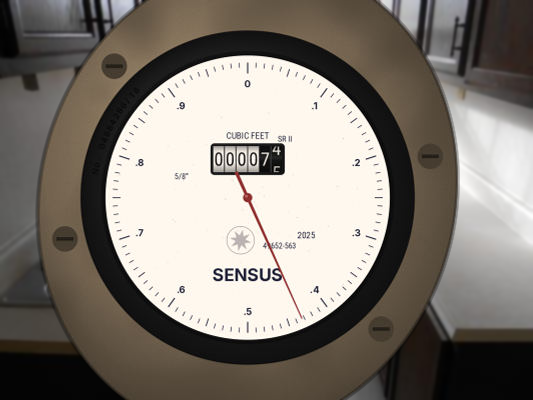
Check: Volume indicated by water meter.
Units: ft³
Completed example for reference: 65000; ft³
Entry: 74.43; ft³
